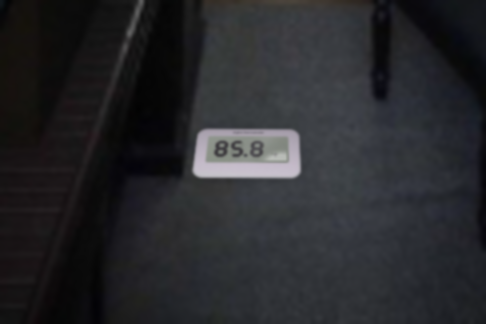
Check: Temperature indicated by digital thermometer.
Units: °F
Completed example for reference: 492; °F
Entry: 85.8; °F
